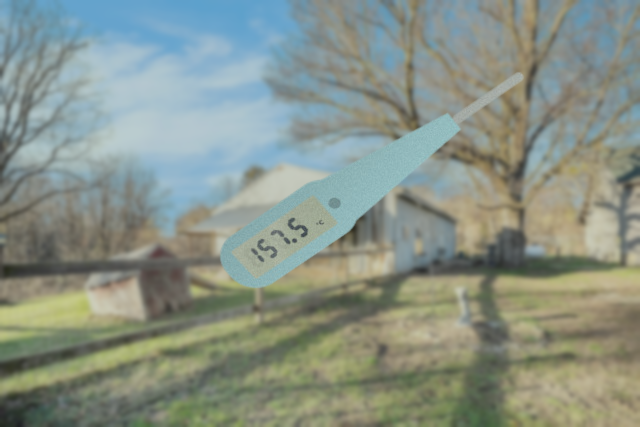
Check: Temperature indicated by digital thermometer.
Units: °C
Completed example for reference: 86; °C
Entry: 157.5; °C
